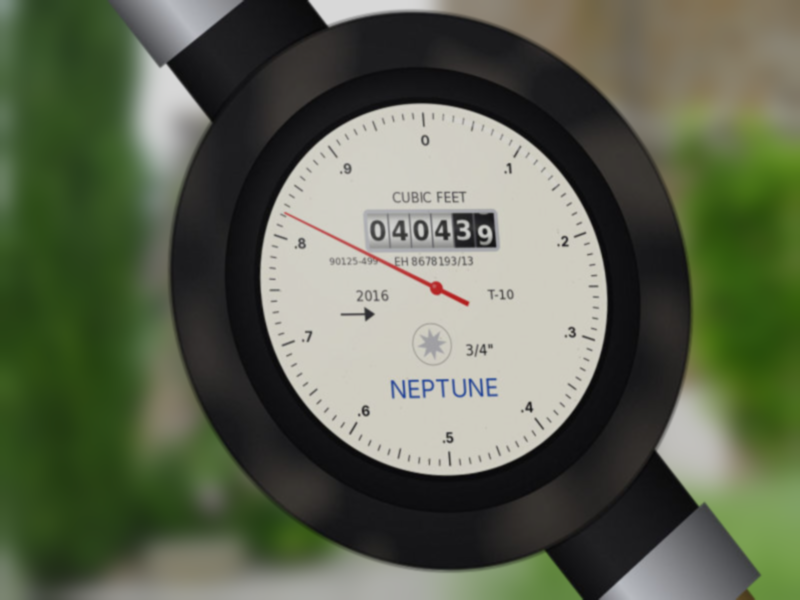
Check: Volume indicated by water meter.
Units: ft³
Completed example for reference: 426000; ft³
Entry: 40438.82; ft³
